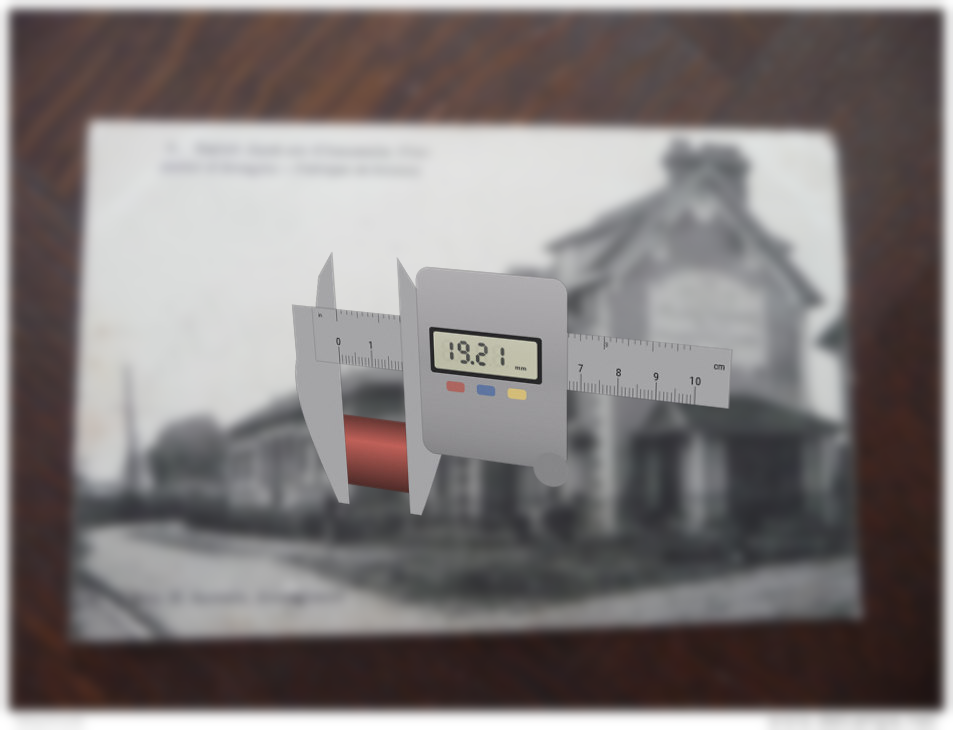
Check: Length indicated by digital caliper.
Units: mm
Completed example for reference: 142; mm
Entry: 19.21; mm
